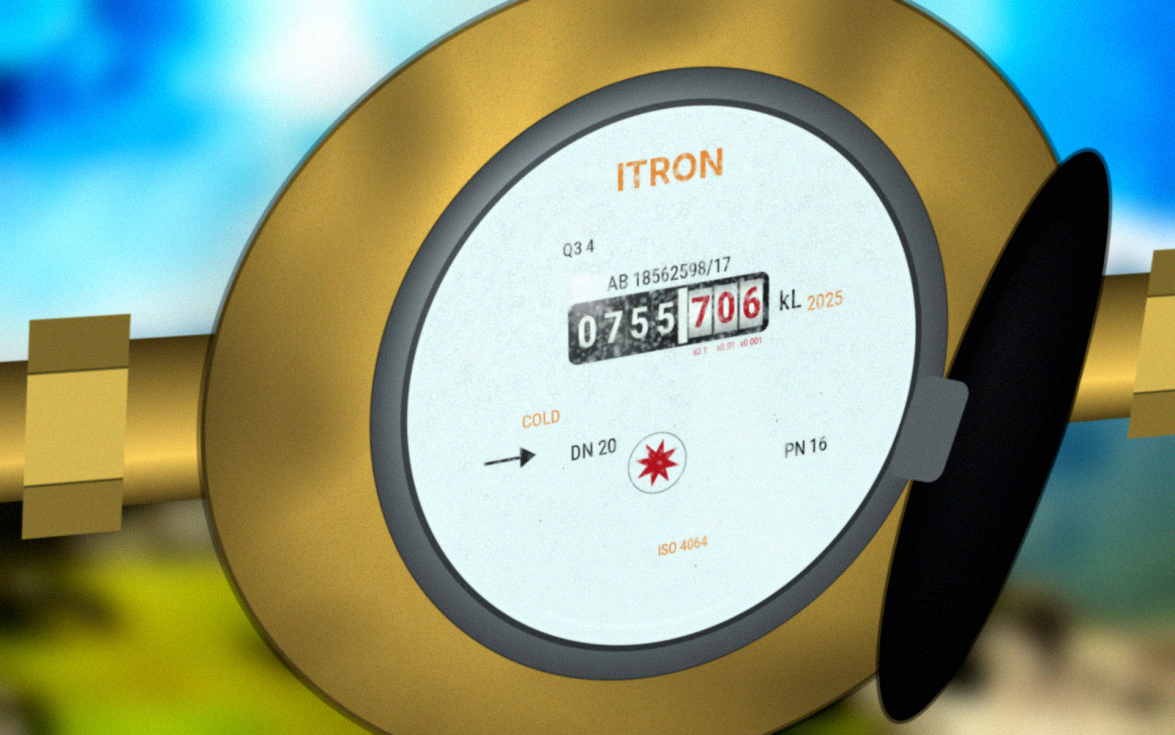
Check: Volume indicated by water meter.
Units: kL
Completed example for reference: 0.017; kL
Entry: 755.706; kL
